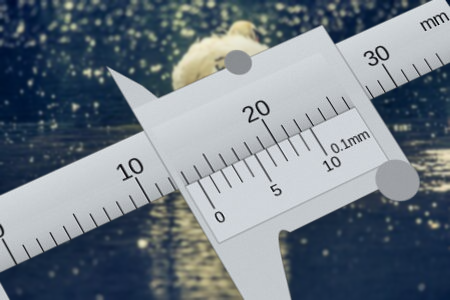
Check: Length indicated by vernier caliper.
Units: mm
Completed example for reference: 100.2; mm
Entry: 13.7; mm
